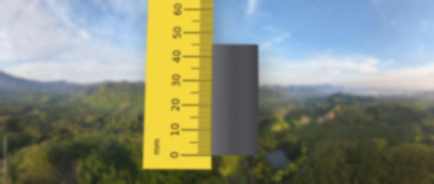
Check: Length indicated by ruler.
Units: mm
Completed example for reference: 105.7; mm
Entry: 45; mm
